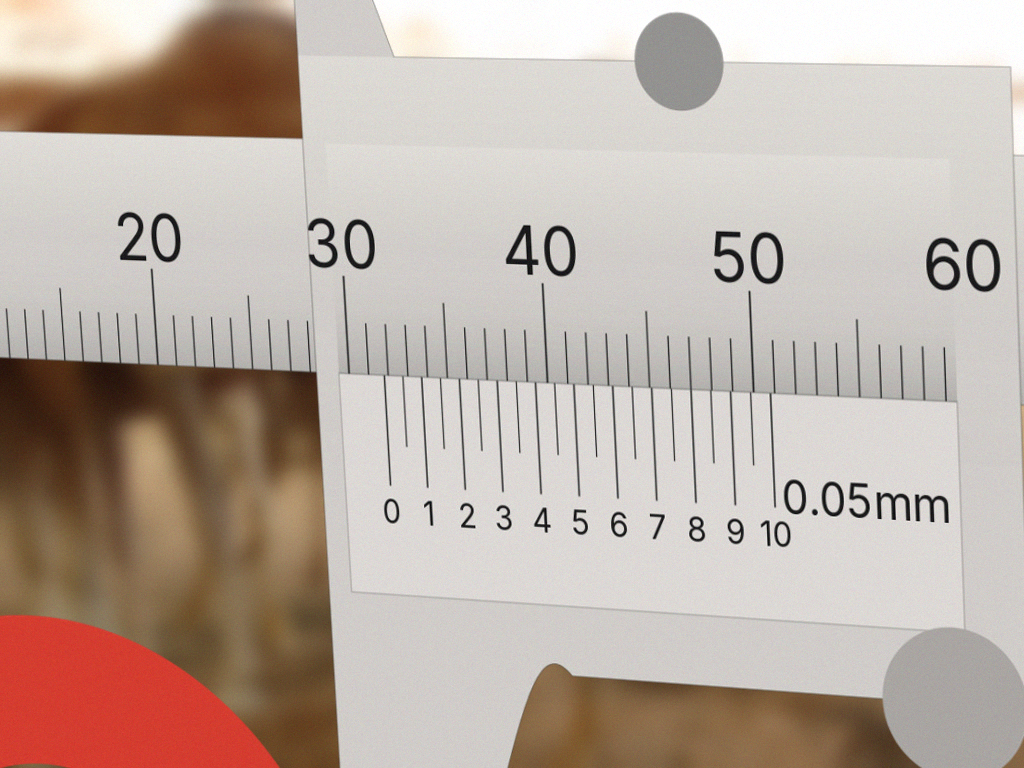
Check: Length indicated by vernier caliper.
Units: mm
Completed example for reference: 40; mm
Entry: 31.8; mm
